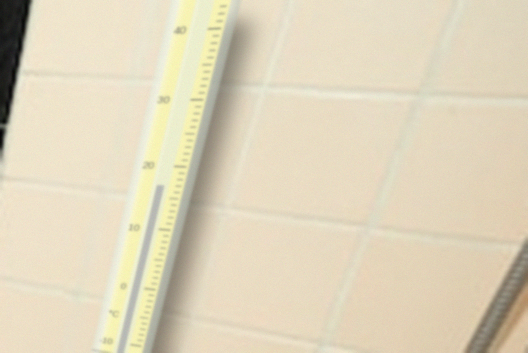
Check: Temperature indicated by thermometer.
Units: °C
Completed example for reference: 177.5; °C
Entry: 17; °C
